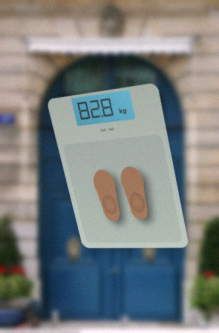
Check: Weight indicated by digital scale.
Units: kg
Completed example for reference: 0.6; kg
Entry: 82.8; kg
